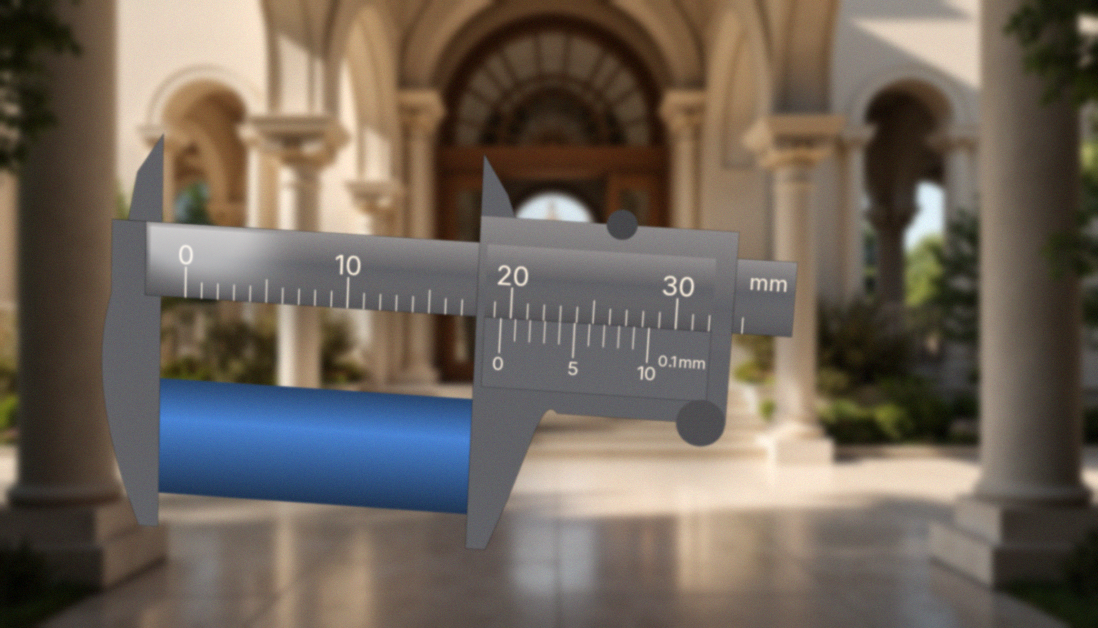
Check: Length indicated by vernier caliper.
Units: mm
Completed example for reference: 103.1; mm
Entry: 19.4; mm
